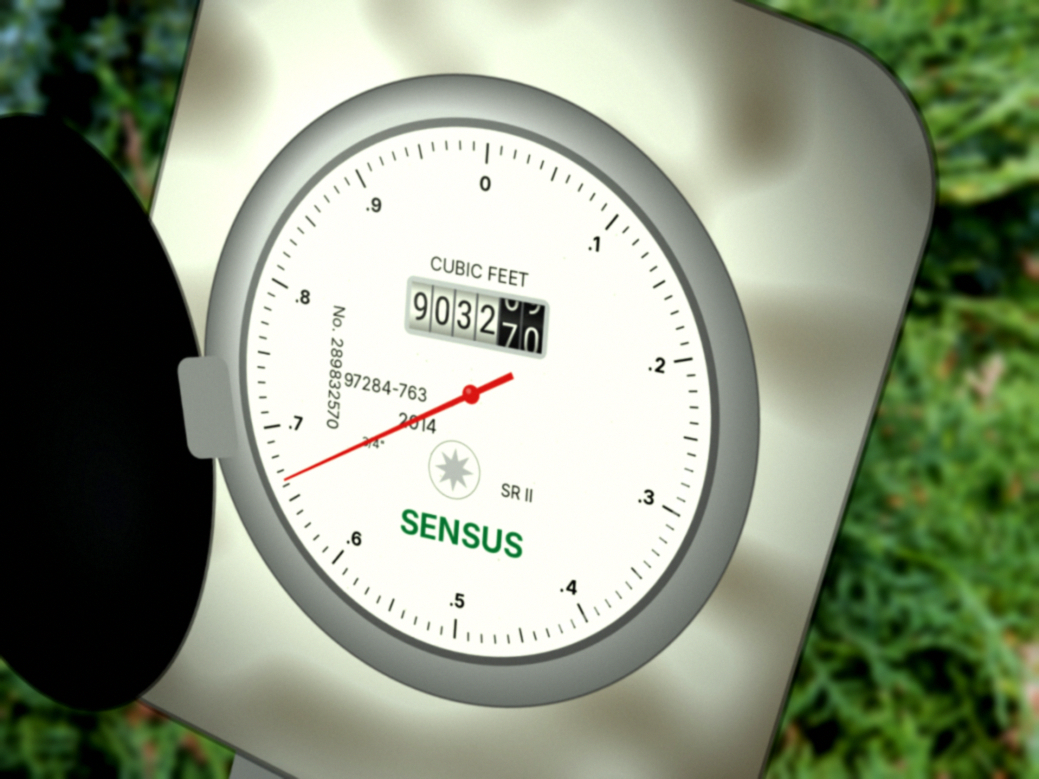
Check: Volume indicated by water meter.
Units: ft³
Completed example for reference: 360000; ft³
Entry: 903269.66; ft³
